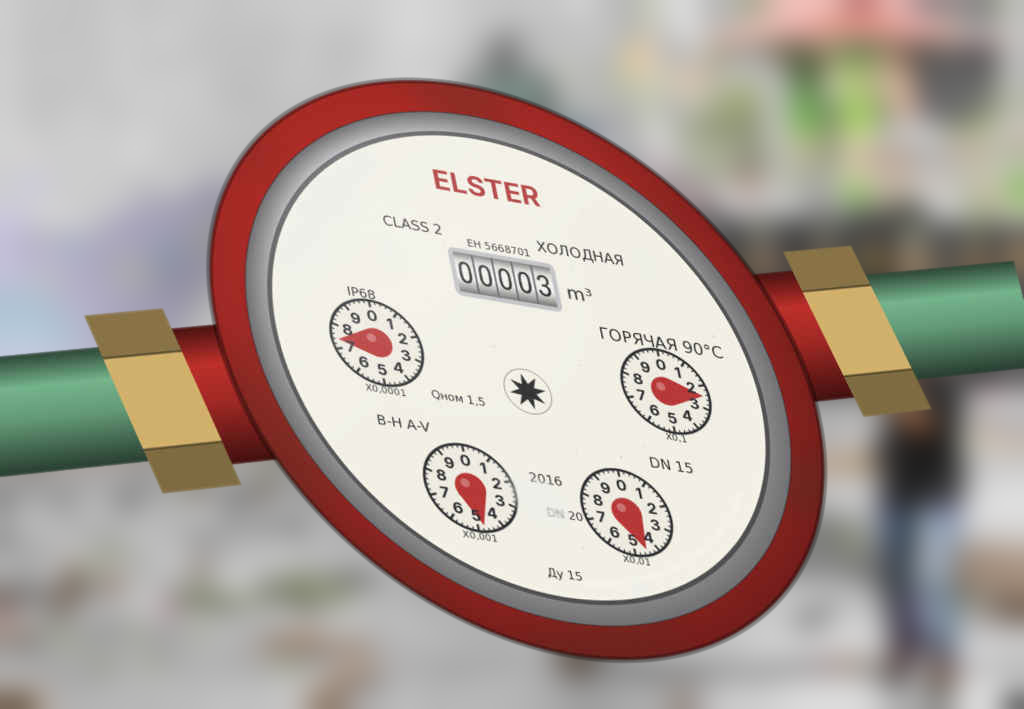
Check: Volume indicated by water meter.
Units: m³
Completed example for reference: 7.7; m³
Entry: 3.2447; m³
